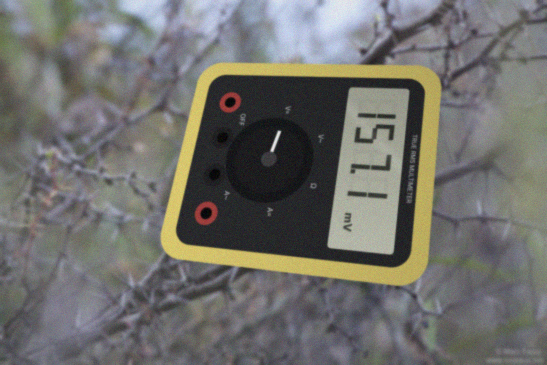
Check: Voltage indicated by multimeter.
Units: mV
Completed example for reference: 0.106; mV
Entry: 157.1; mV
